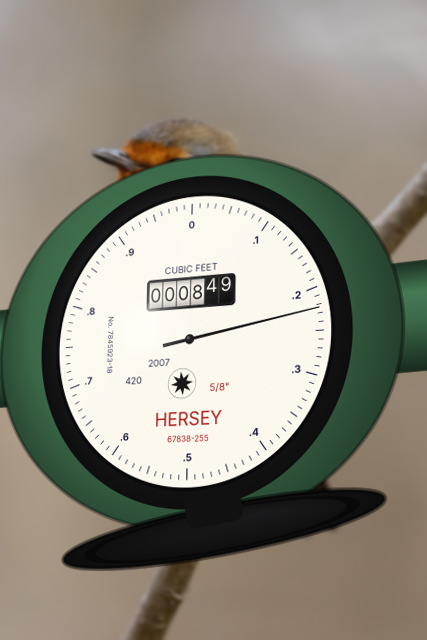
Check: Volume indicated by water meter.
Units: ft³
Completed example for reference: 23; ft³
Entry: 849.22; ft³
